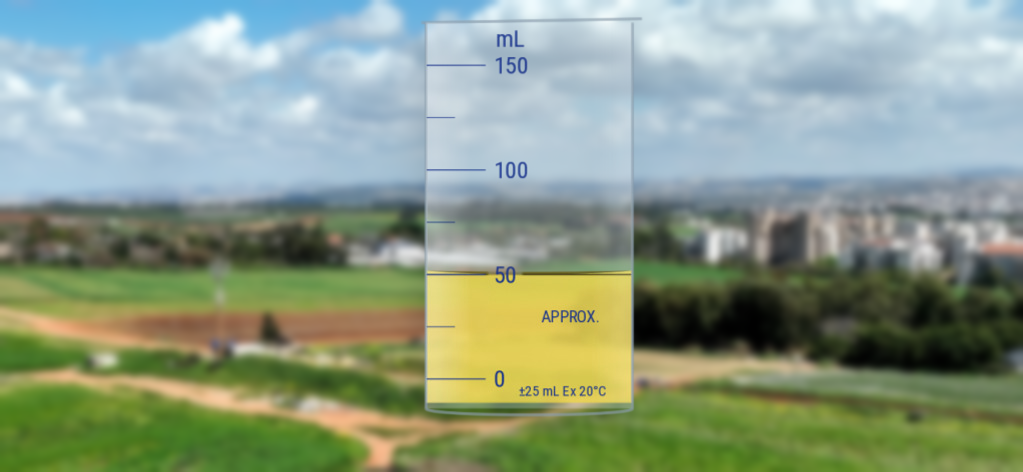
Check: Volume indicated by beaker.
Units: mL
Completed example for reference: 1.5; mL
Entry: 50; mL
